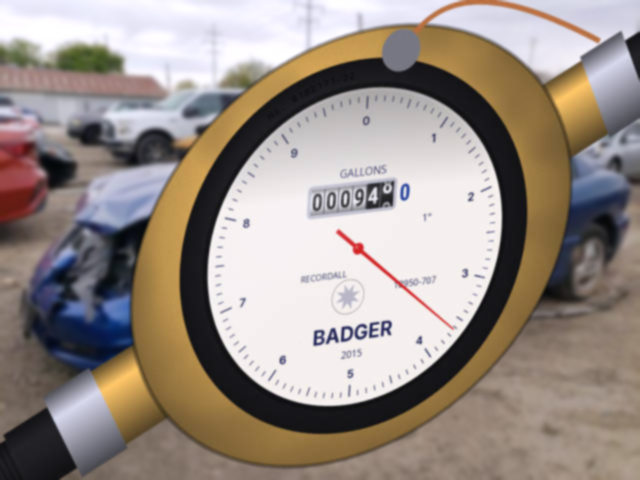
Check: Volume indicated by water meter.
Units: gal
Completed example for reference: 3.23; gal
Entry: 9483.6; gal
